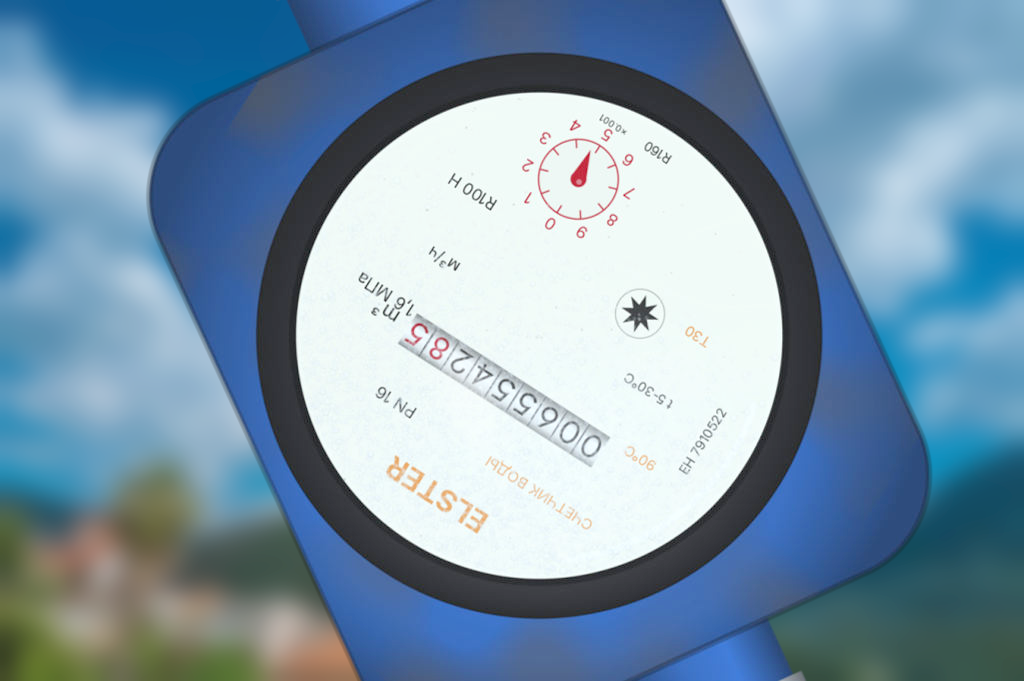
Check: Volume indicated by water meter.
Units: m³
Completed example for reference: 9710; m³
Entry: 65542.854; m³
